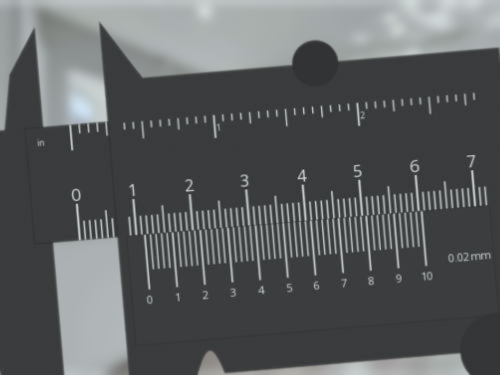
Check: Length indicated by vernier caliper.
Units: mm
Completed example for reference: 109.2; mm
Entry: 11.5; mm
